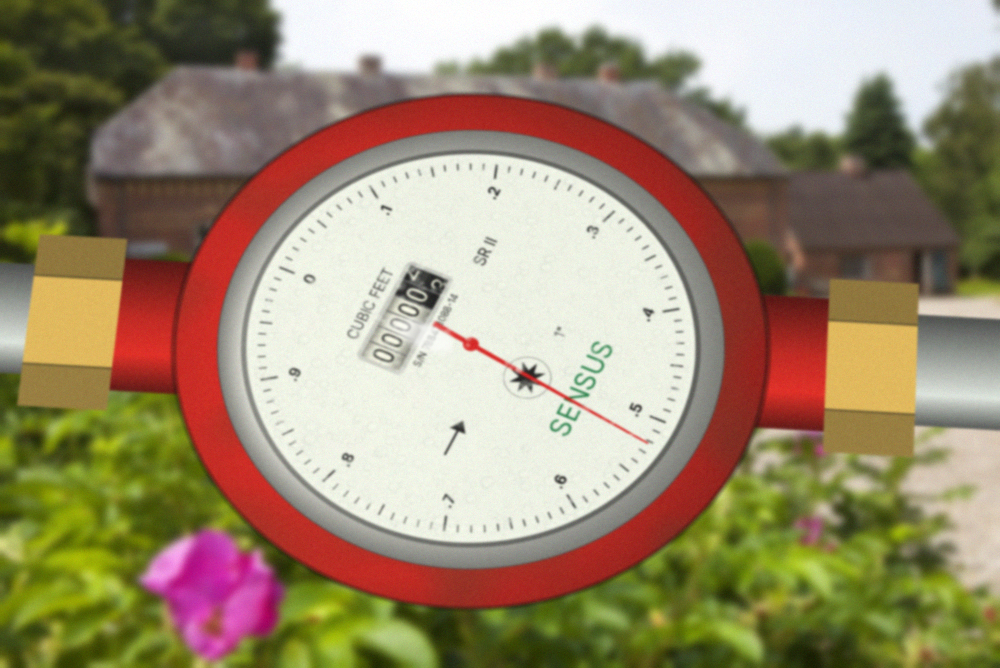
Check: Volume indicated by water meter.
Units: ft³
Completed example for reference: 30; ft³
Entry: 2.52; ft³
